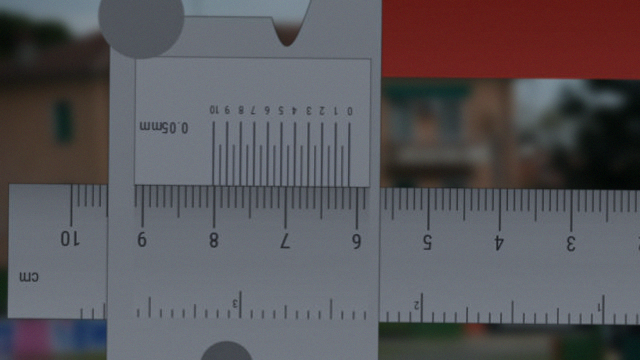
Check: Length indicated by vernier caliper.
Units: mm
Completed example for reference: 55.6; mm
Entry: 61.2; mm
